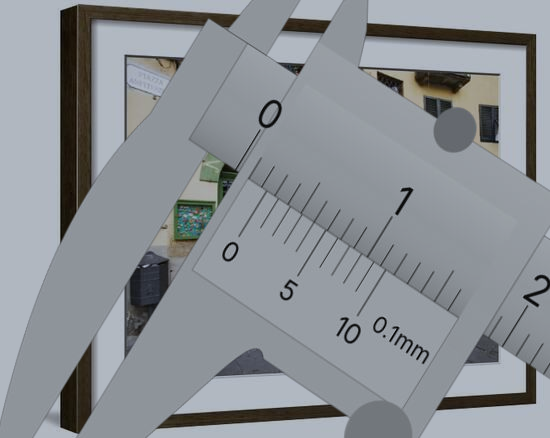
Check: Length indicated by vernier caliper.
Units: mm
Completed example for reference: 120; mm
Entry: 2.4; mm
